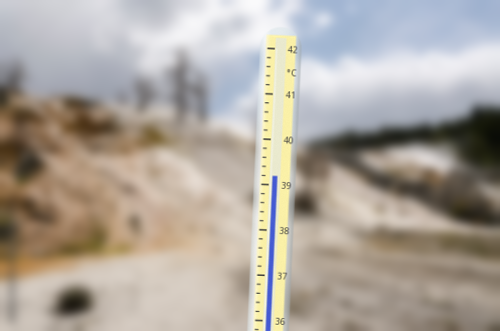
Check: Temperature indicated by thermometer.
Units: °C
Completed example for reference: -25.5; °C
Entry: 39.2; °C
